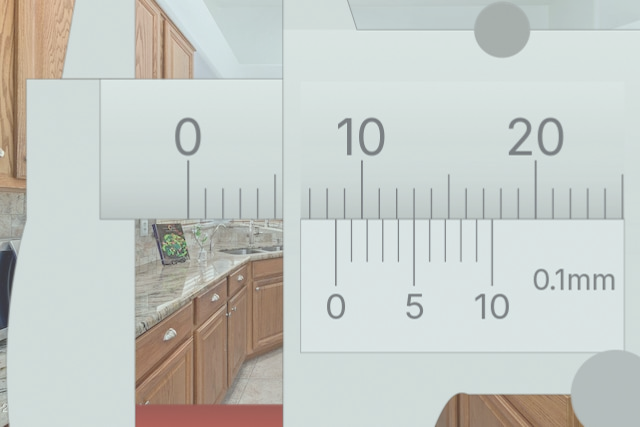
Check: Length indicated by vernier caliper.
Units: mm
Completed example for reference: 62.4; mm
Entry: 8.5; mm
